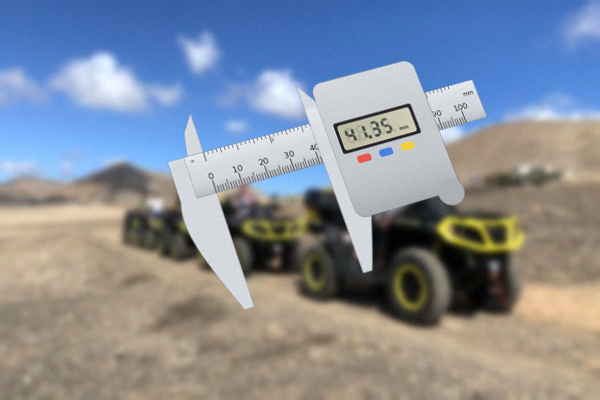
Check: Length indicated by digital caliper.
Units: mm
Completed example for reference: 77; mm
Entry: 41.35; mm
